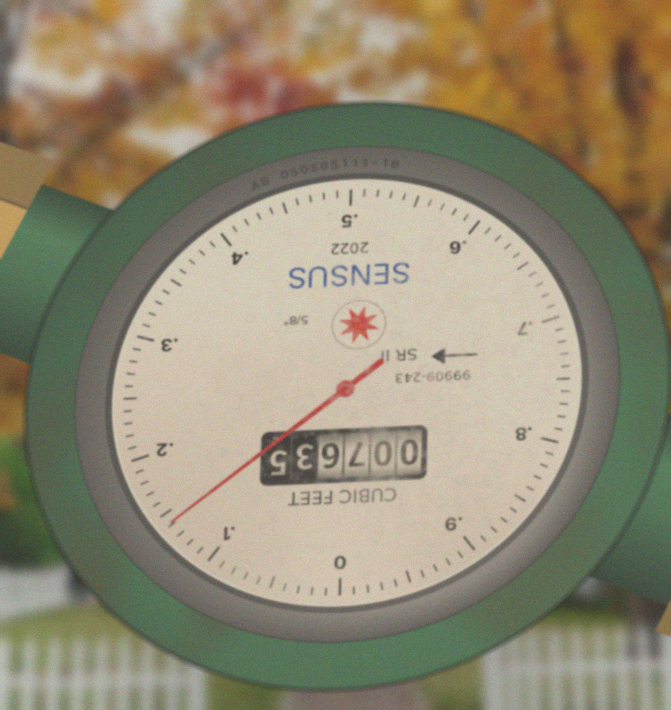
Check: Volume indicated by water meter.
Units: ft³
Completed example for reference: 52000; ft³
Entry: 7635.14; ft³
